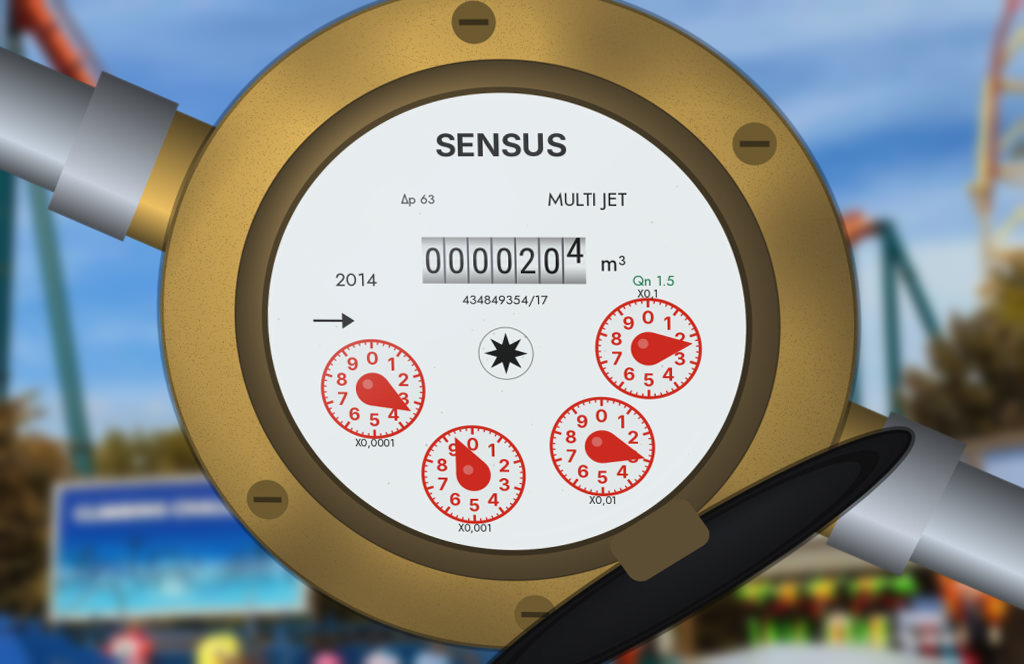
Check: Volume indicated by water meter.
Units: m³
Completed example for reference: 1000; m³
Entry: 204.2293; m³
